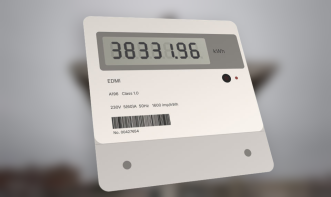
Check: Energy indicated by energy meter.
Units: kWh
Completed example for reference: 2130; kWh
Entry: 38331.96; kWh
